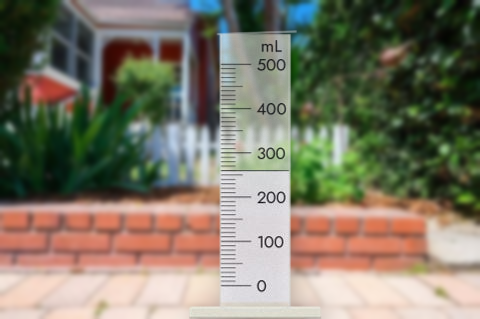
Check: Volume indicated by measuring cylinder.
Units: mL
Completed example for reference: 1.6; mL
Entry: 260; mL
